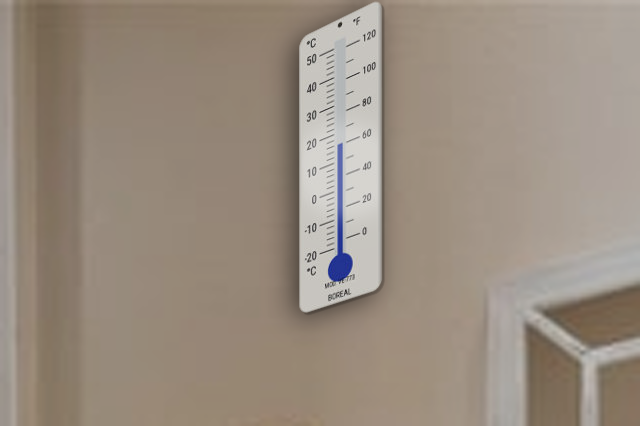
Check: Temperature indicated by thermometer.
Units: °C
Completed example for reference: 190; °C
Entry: 16; °C
